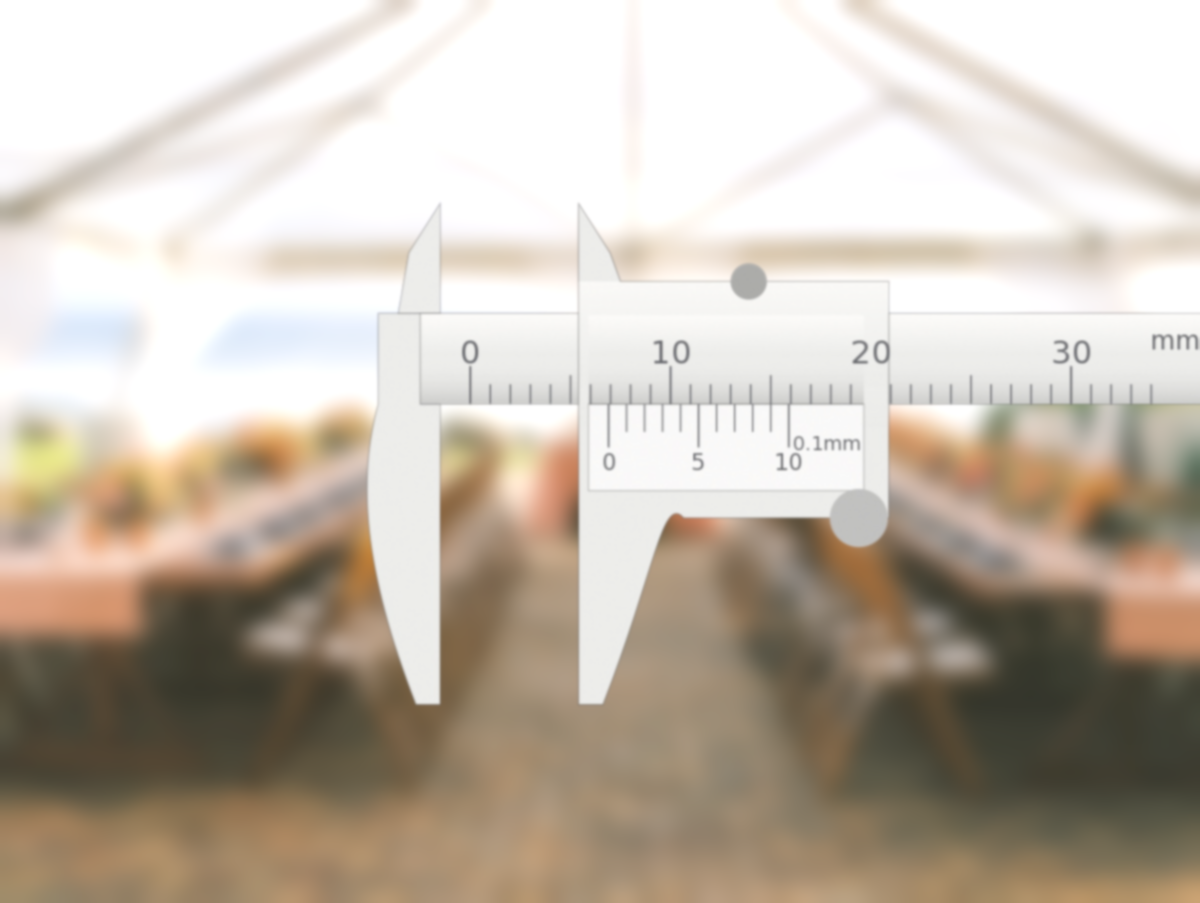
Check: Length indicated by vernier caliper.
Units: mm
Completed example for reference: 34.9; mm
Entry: 6.9; mm
